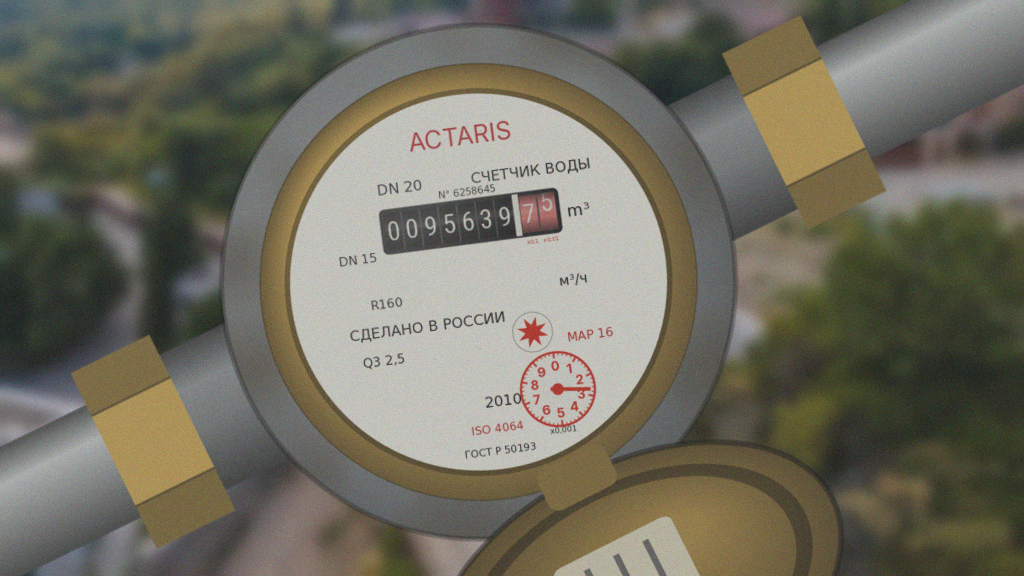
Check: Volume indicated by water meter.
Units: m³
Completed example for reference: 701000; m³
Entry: 95639.752; m³
